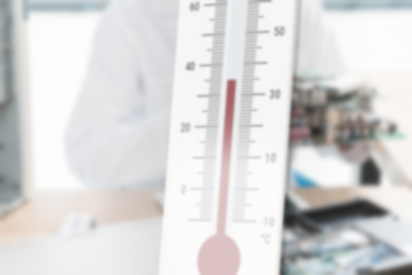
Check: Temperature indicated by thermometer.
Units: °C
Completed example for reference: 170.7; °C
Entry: 35; °C
